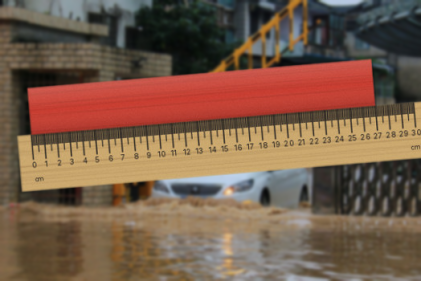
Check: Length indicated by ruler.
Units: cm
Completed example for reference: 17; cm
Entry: 27; cm
